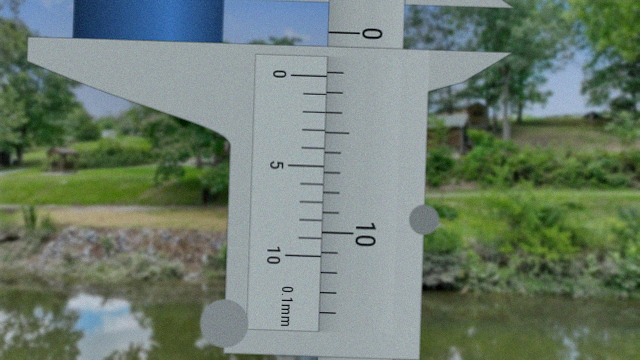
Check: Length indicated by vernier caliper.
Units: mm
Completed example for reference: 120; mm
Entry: 2.2; mm
